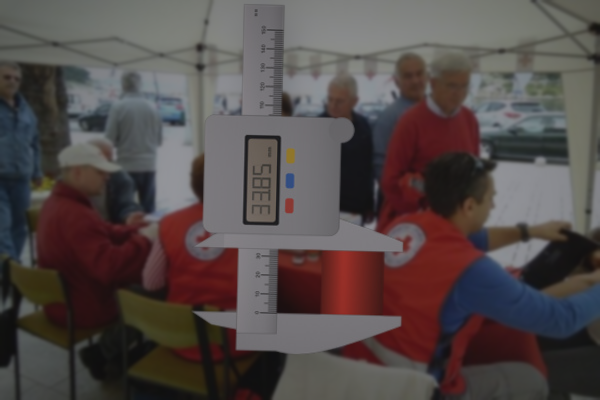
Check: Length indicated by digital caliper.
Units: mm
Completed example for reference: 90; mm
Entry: 33.85; mm
